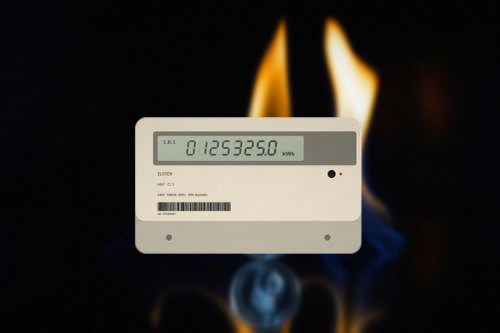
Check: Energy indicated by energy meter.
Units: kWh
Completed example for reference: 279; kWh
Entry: 125325.0; kWh
